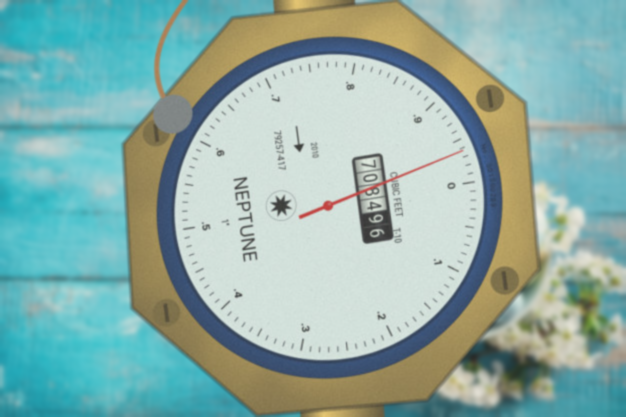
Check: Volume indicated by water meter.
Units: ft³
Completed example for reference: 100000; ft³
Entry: 708495.96; ft³
